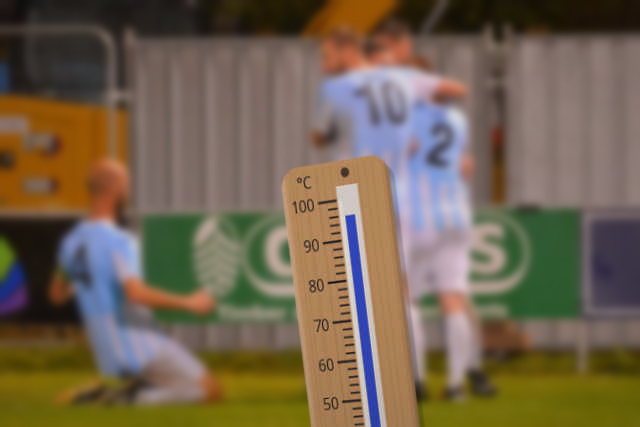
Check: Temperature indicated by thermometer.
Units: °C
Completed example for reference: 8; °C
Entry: 96; °C
